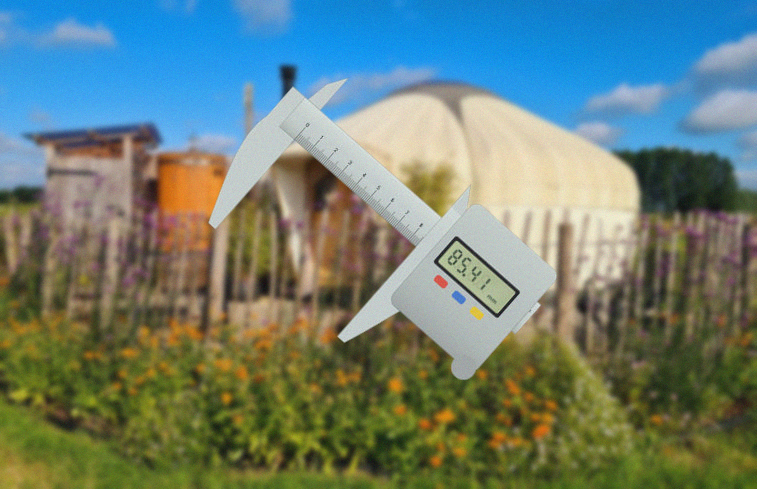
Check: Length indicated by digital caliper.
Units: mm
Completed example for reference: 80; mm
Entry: 85.41; mm
